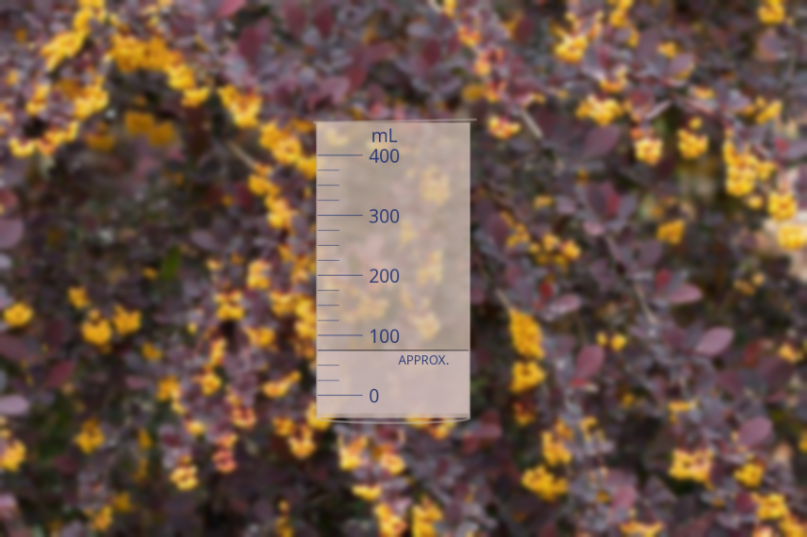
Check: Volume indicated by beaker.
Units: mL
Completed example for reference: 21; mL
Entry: 75; mL
